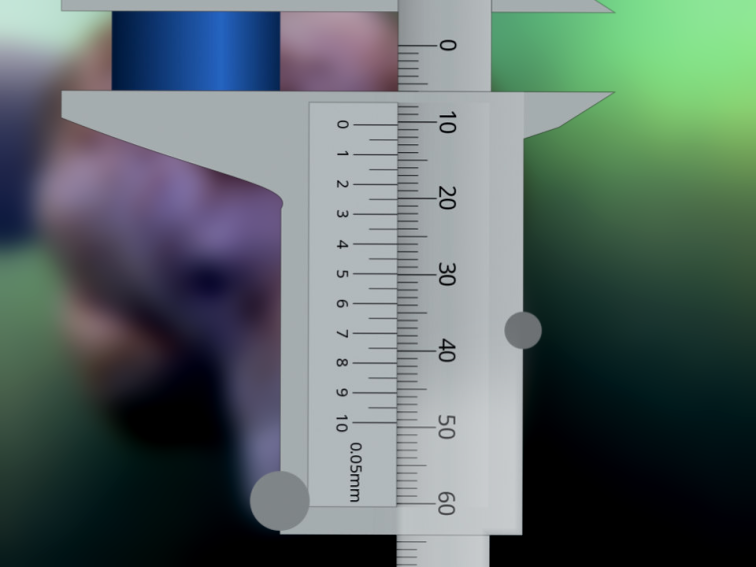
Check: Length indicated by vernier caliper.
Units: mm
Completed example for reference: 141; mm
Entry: 10.4; mm
